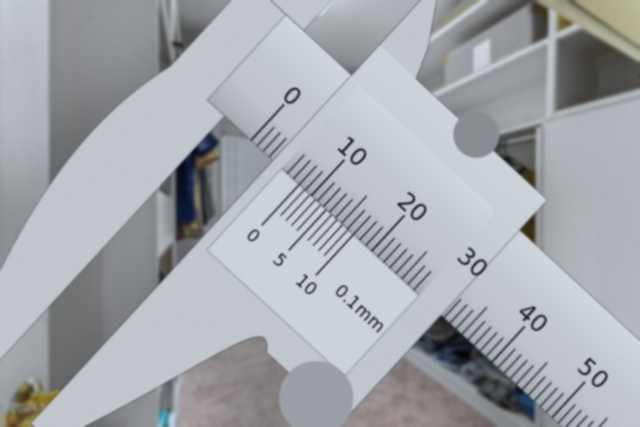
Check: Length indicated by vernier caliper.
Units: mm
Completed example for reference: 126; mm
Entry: 8.0; mm
